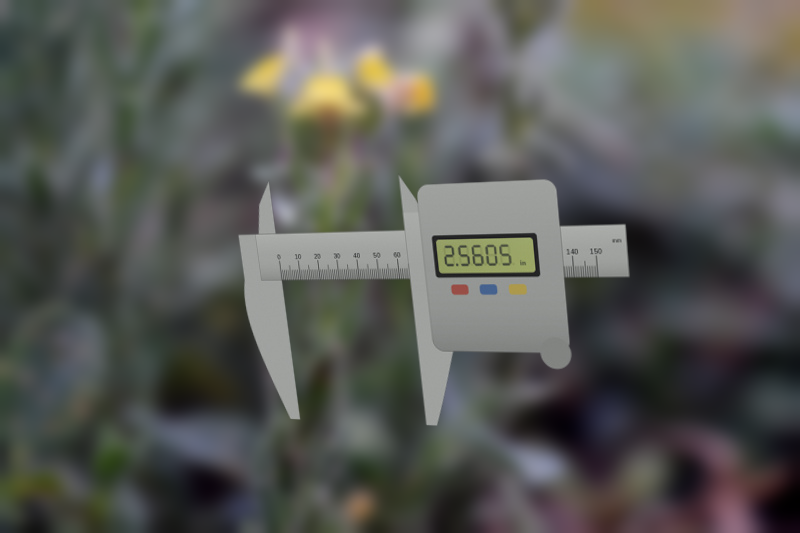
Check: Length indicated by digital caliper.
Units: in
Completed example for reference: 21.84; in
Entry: 2.5605; in
